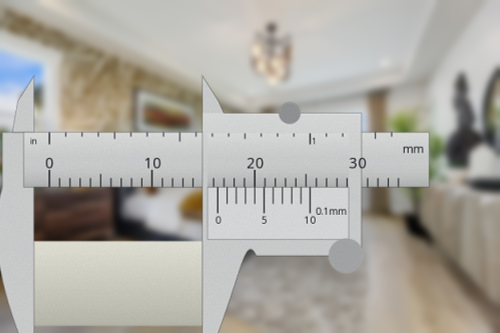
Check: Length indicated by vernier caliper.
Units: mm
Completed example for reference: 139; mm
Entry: 16.4; mm
